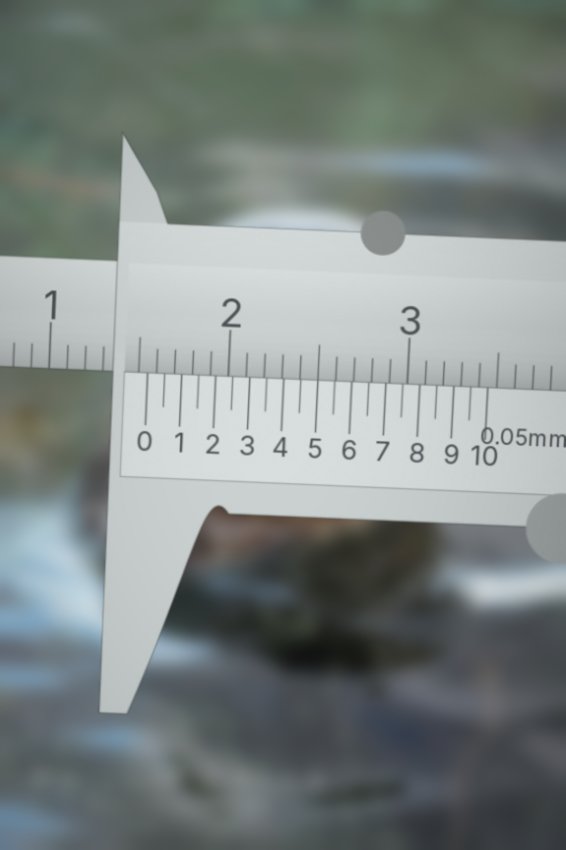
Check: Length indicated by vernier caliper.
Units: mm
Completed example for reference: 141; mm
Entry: 15.5; mm
